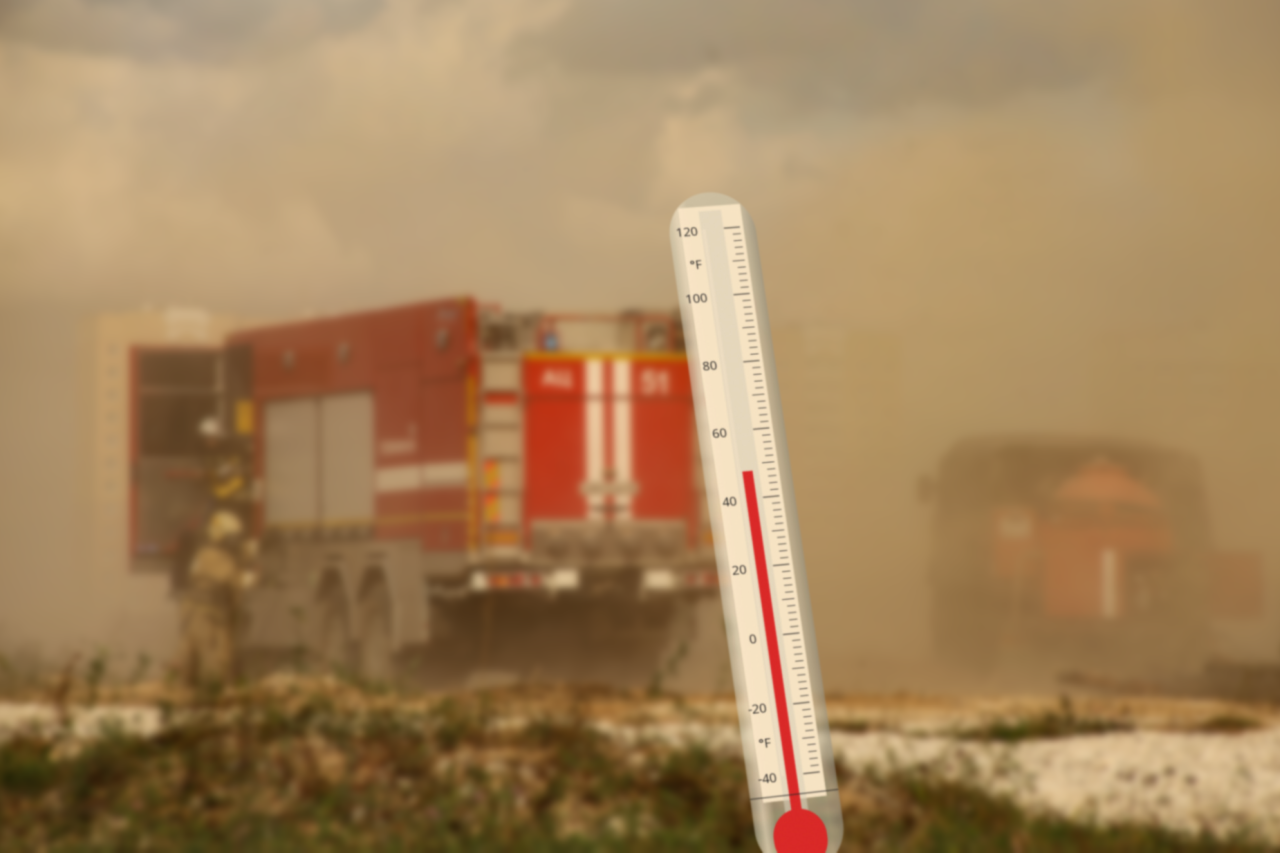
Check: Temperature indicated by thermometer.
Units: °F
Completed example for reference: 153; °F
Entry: 48; °F
